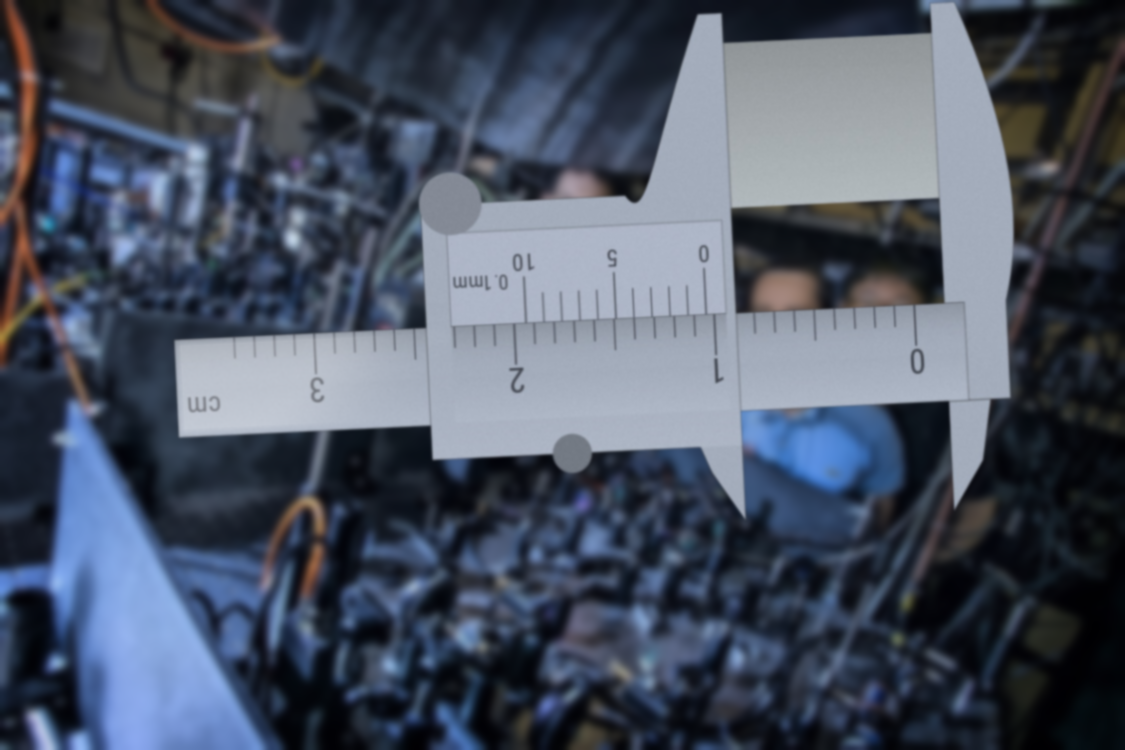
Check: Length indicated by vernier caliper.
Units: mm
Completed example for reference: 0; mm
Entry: 10.4; mm
